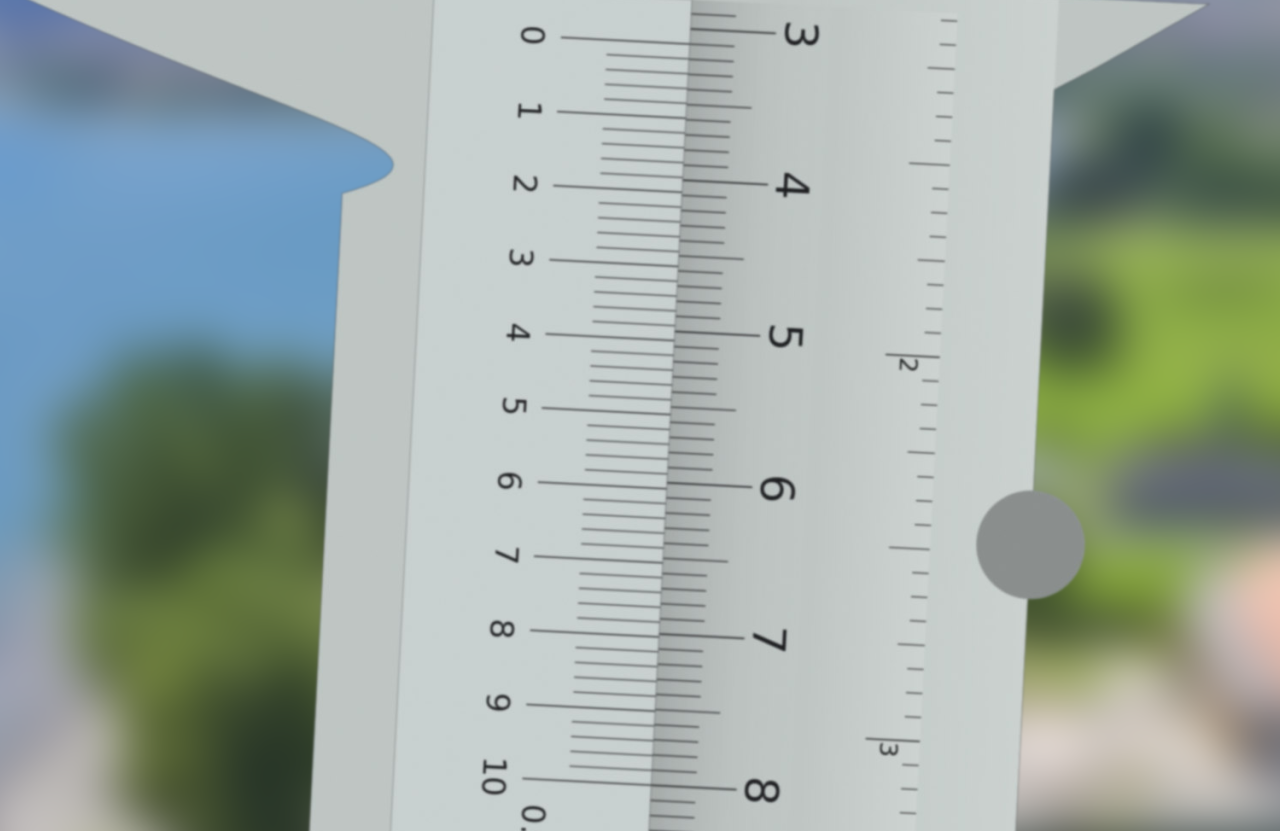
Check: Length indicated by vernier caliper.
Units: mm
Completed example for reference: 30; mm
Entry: 31.0; mm
